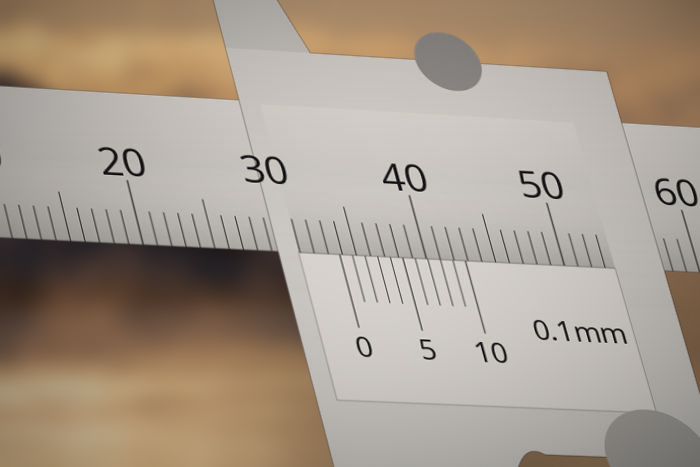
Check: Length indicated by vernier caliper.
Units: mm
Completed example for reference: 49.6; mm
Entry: 33.8; mm
